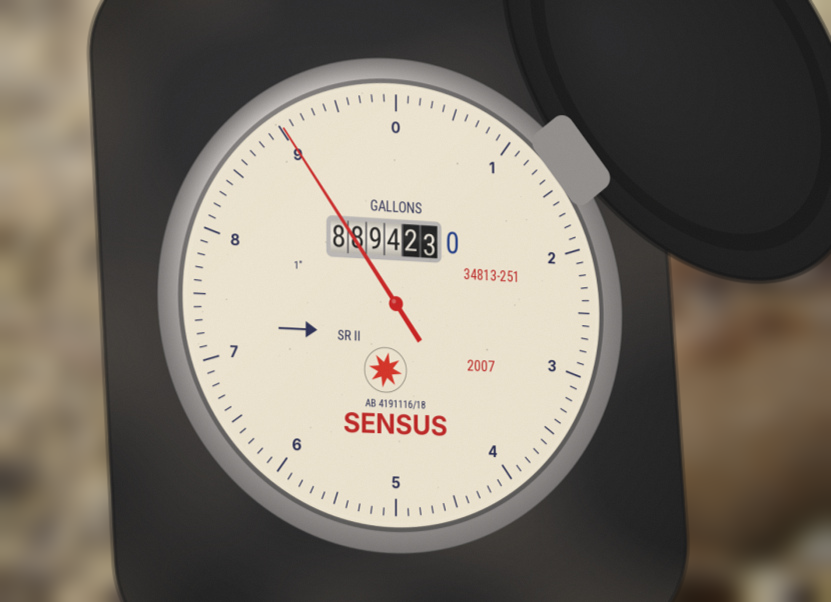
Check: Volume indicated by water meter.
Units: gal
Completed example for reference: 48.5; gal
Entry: 8894229.0; gal
